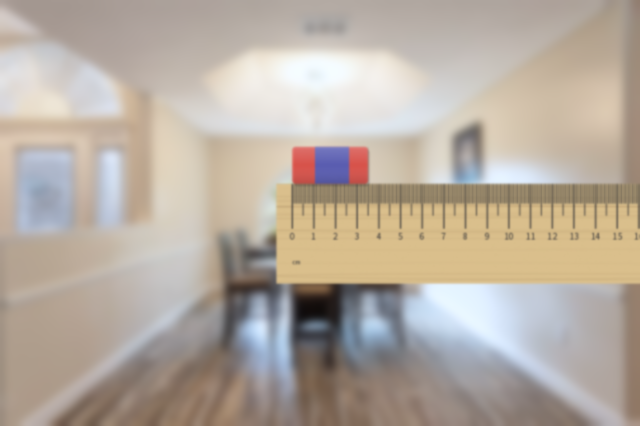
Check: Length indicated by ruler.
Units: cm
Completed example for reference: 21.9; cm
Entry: 3.5; cm
